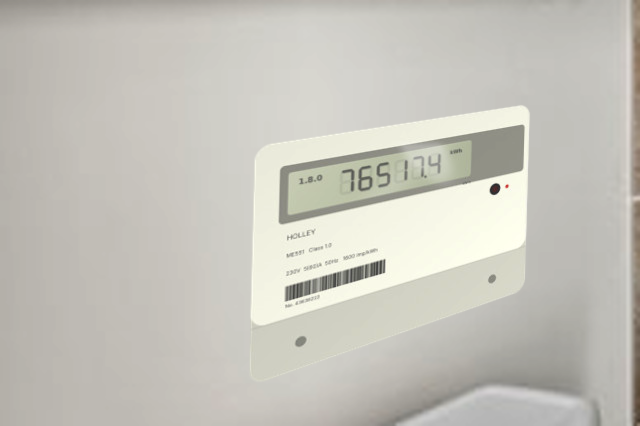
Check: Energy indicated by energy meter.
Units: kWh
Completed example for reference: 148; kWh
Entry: 76517.4; kWh
